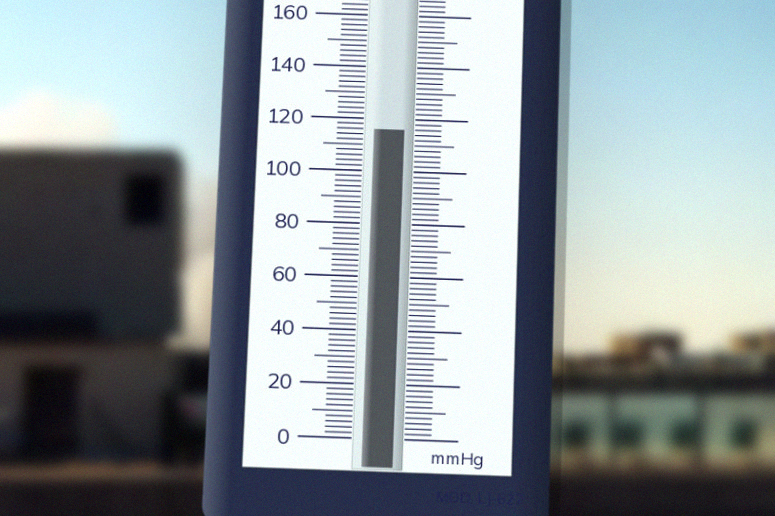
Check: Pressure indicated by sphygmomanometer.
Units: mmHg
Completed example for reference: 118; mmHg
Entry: 116; mmHg
